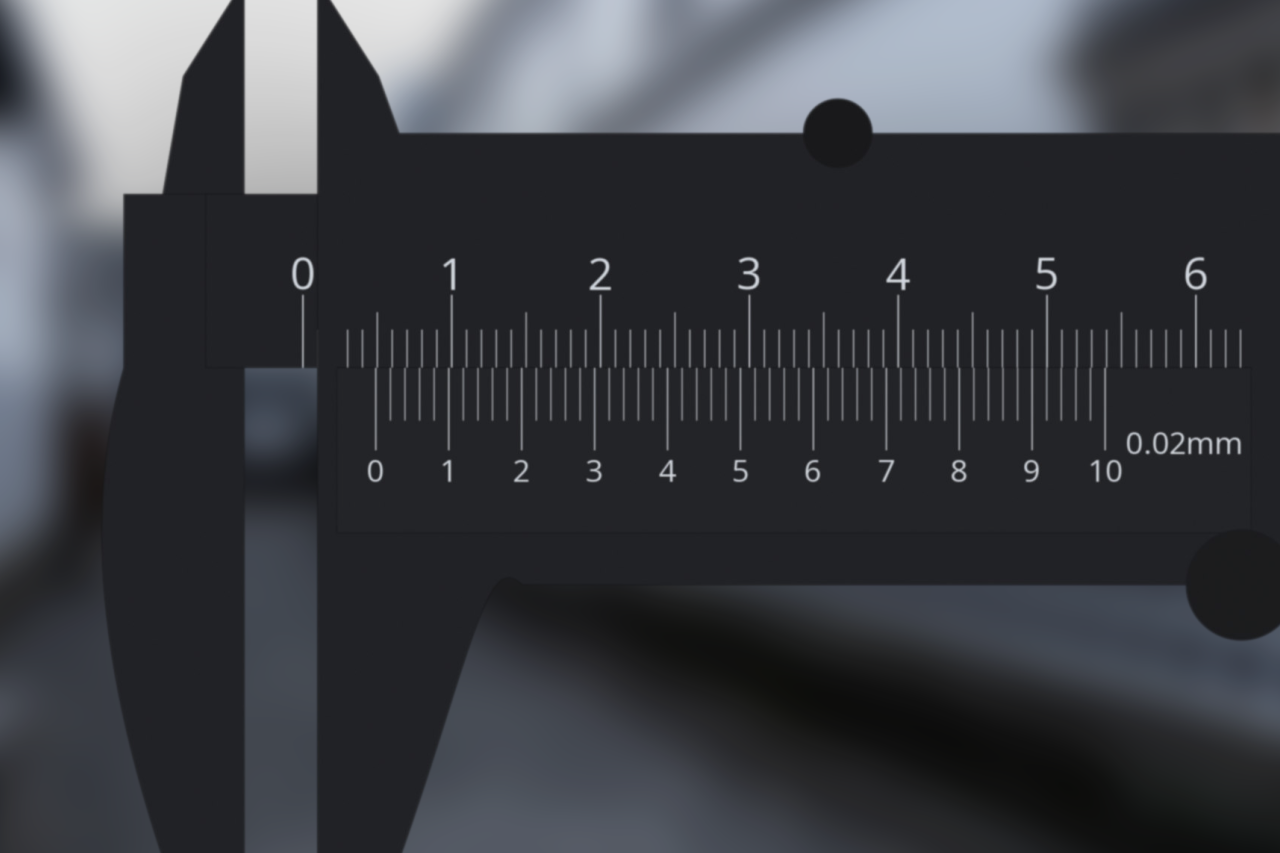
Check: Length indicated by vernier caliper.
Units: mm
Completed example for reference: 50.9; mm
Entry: 4.9; mm
